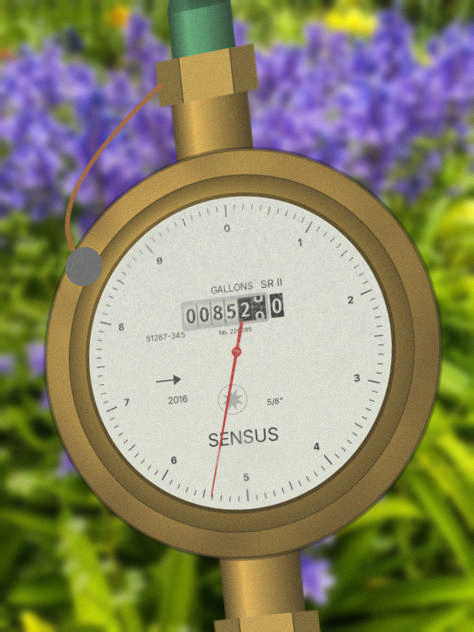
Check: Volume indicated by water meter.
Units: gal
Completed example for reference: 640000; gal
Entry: 85285.4; gal
